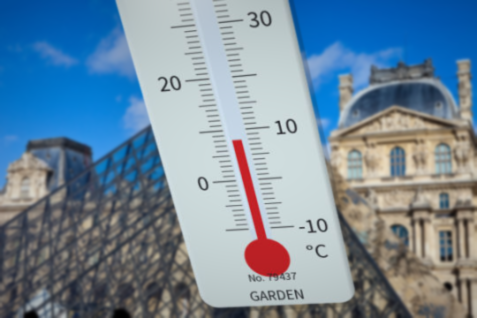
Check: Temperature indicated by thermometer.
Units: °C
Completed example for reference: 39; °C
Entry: 8; °C
